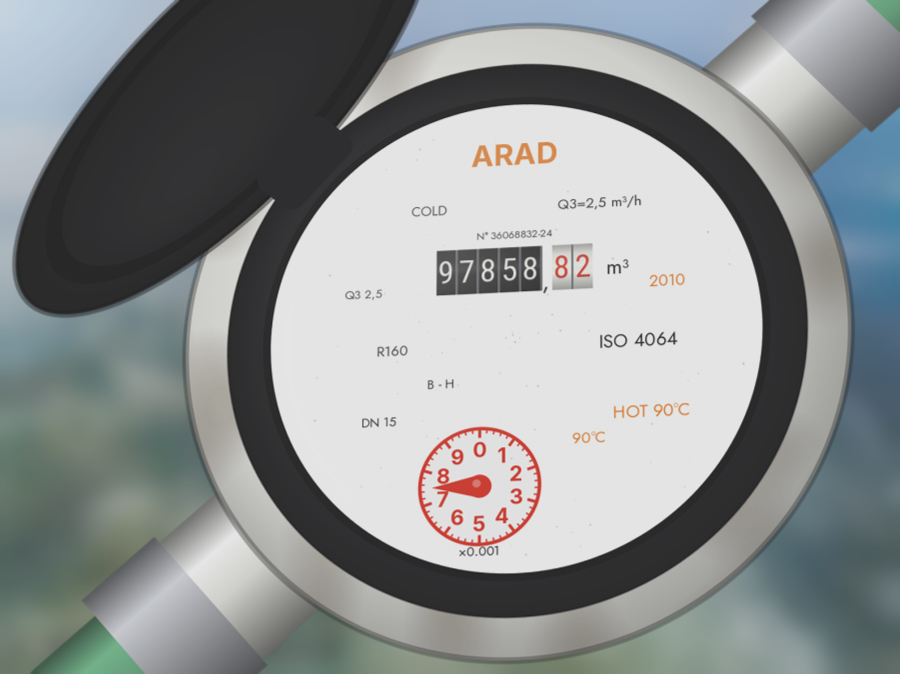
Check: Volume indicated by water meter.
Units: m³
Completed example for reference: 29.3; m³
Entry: 97858.827; m³
